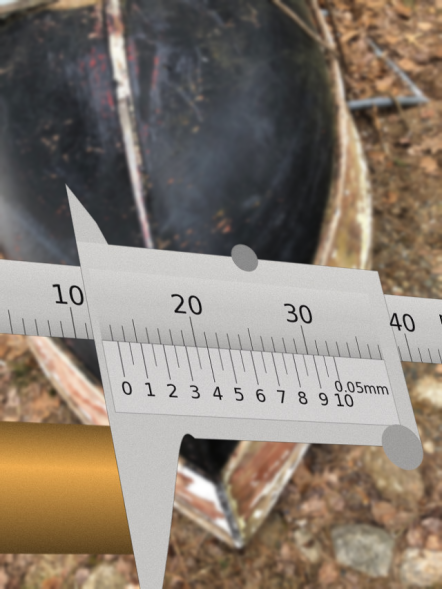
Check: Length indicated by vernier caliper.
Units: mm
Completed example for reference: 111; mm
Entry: 13.4; mm
